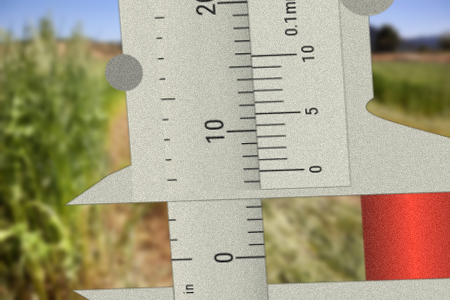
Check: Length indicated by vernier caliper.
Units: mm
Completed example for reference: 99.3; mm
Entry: 6.8; mm
